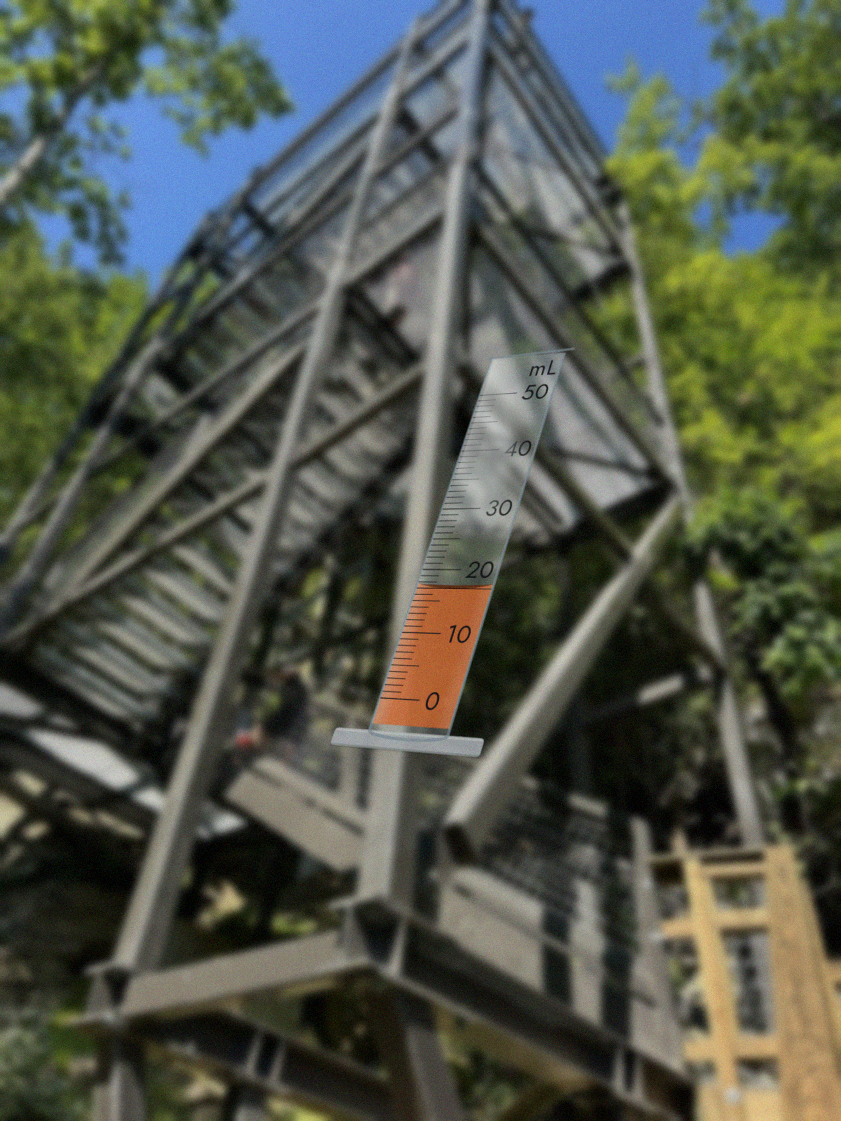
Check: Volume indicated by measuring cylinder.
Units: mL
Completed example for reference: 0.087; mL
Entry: 17; mL
